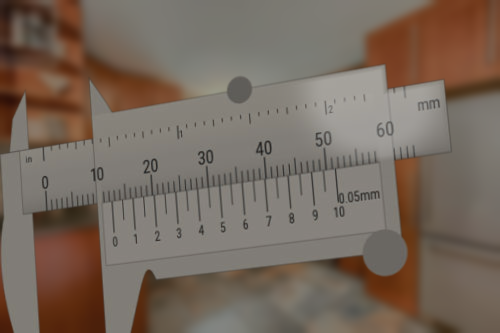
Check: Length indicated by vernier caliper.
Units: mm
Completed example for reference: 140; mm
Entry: 12.5; mm
